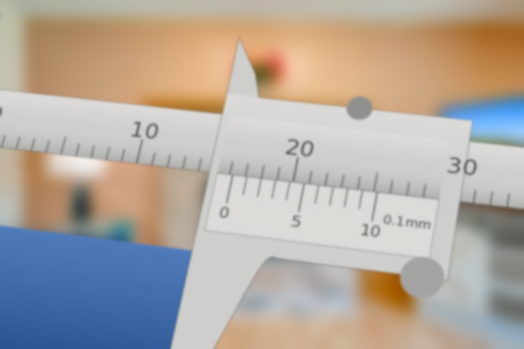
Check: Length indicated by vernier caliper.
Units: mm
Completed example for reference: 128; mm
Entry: 16.2; mm
